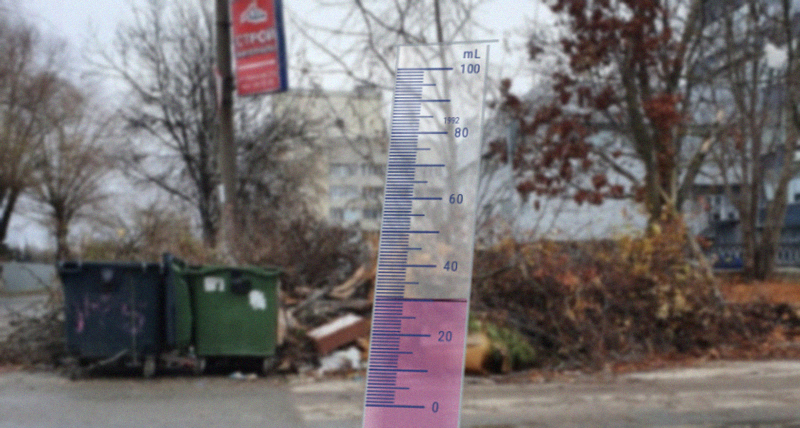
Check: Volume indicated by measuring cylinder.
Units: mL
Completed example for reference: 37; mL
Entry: 30; mL
